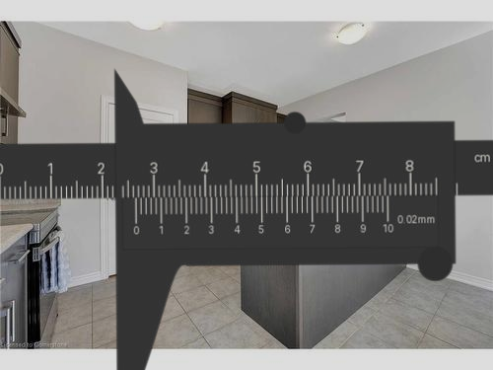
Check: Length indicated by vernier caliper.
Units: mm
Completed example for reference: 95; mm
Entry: 26.5; mm
